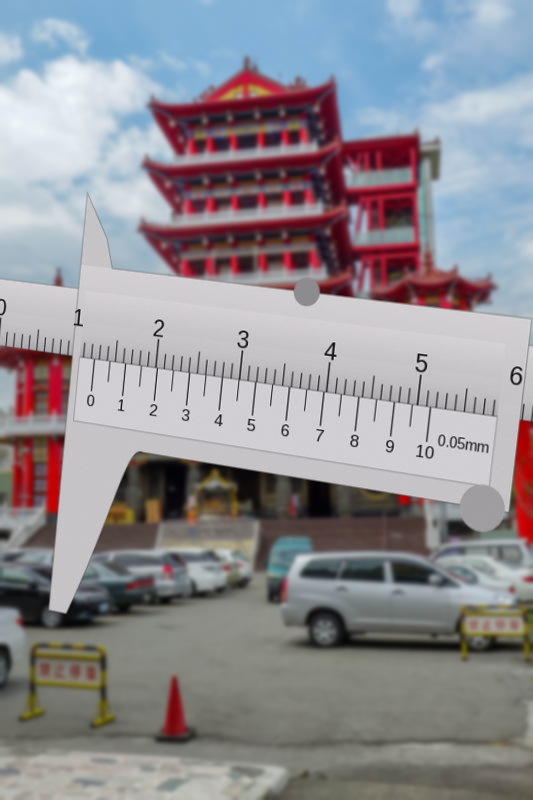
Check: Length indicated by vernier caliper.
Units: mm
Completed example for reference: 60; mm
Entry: 12.4; mm
